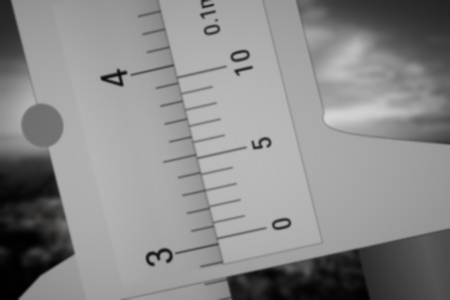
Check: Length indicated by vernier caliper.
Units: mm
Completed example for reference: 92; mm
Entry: 30.3; mm
